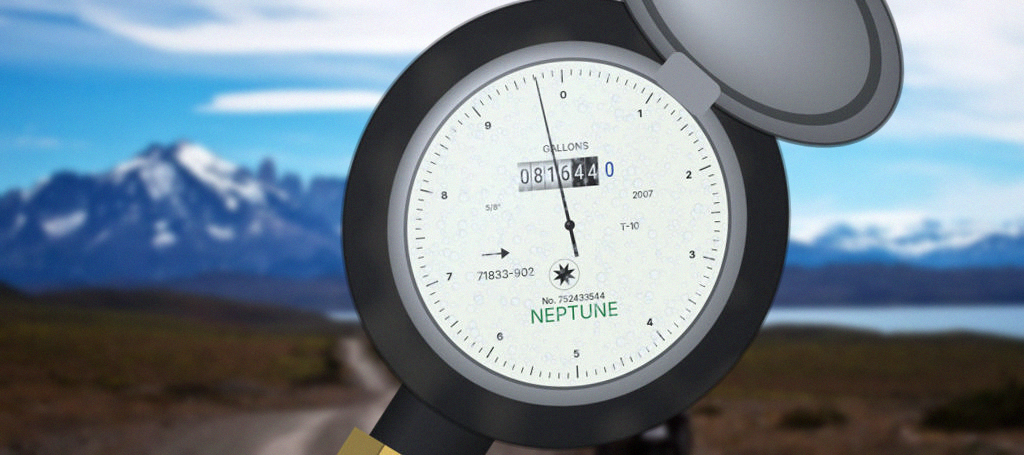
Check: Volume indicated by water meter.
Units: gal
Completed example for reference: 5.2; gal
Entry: 816439.7; gal
